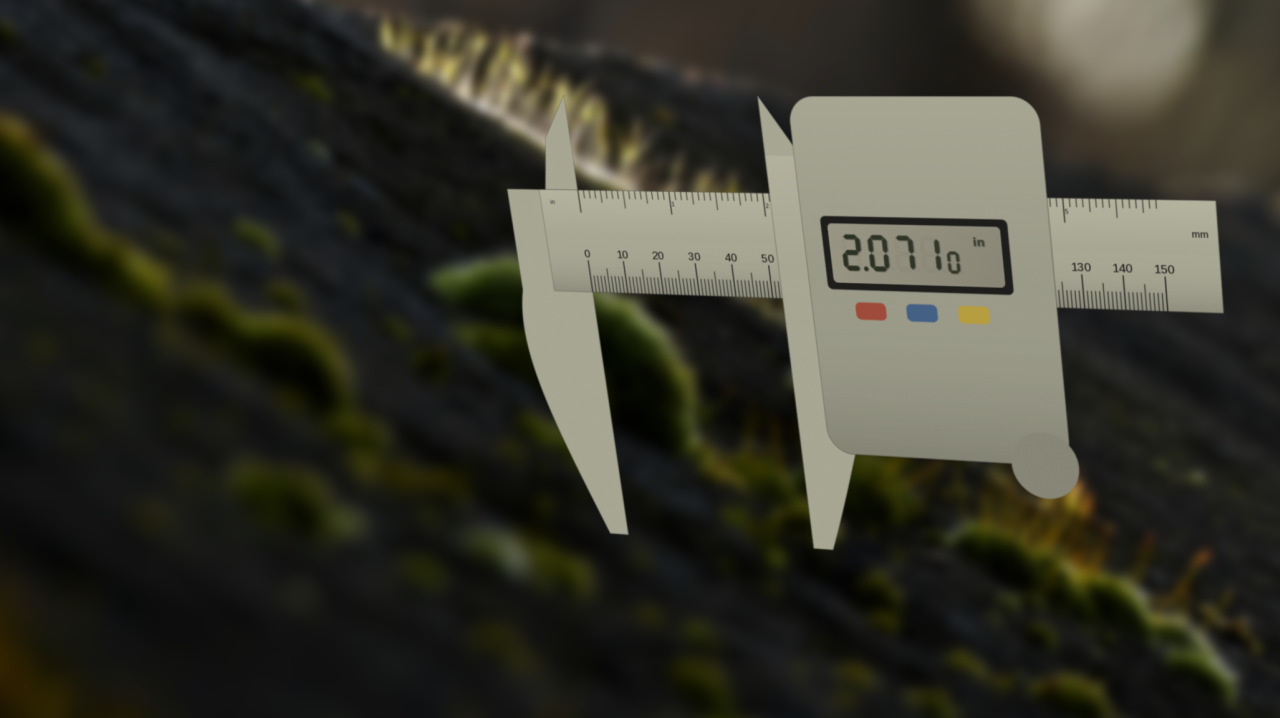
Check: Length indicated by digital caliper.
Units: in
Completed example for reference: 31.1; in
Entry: 2.0710; in
